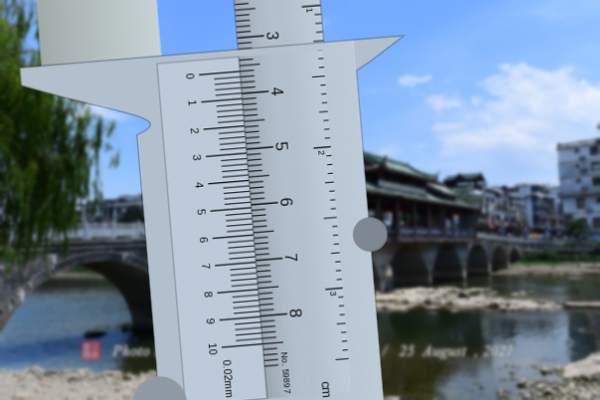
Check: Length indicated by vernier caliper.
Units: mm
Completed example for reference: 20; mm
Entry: 36.0; mm
